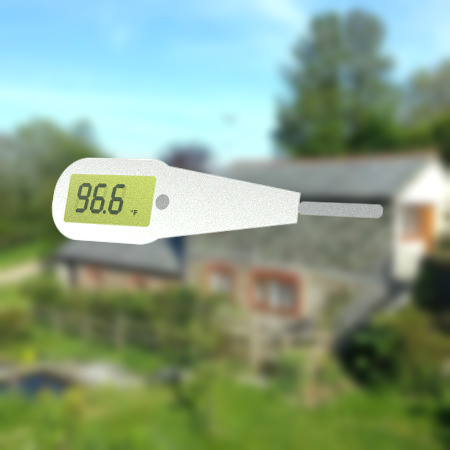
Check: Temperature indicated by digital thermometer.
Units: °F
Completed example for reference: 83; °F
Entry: 96.6; °F
